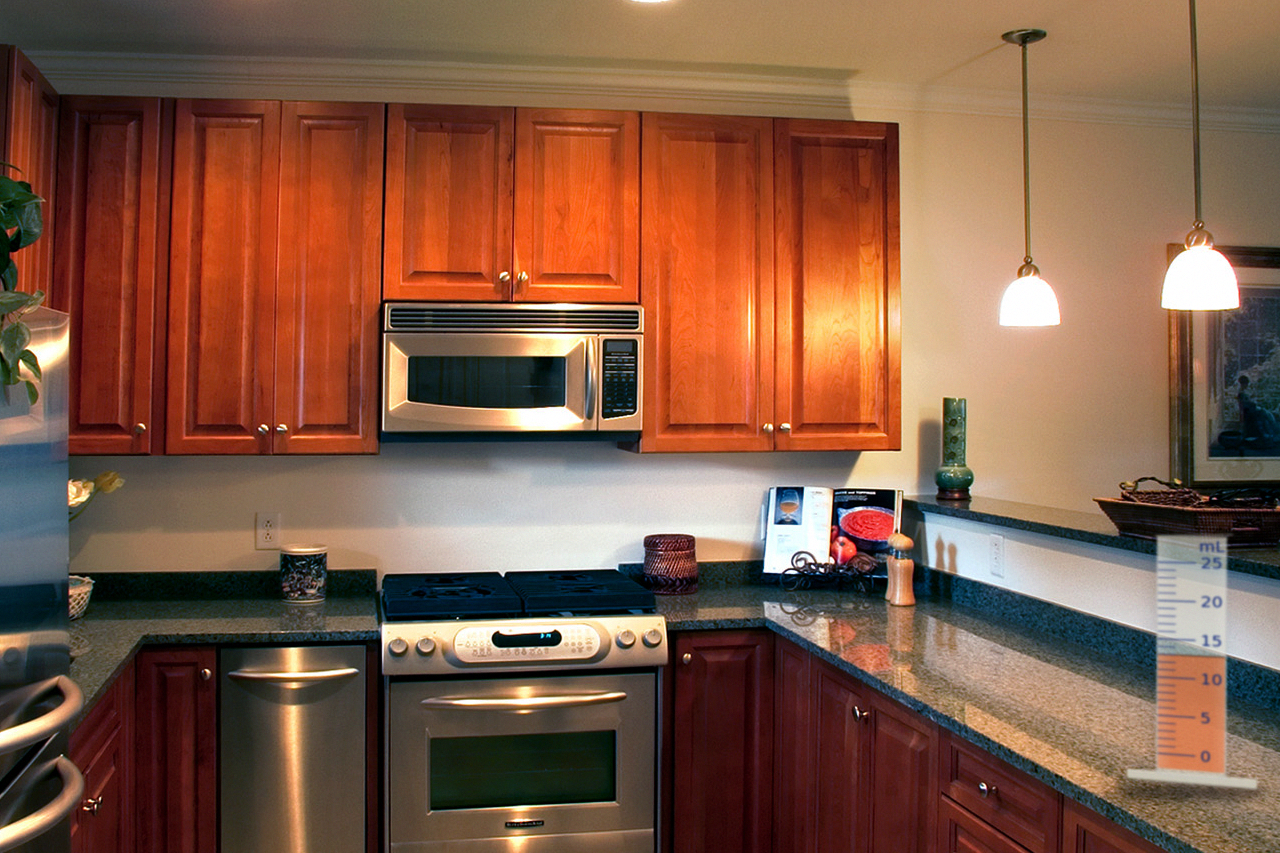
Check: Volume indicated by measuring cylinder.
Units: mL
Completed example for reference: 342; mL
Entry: 13; mL
